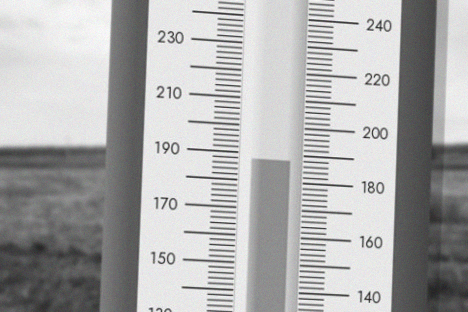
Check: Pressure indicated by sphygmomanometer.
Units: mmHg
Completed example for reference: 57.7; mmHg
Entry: 188; mmHg
